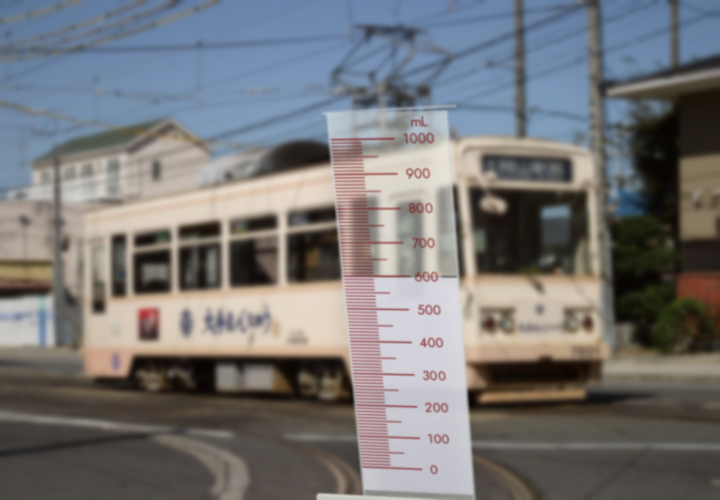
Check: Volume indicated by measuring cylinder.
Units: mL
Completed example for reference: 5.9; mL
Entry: 600; mL
